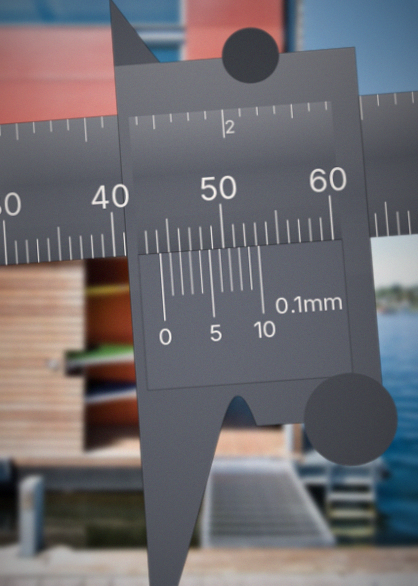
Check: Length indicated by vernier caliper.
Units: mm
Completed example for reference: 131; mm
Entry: 44.2; mm
